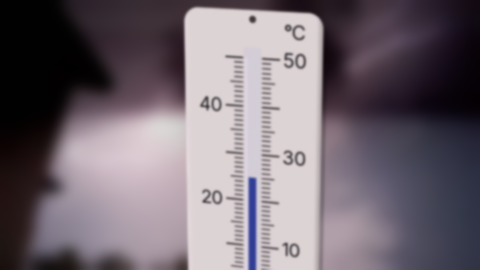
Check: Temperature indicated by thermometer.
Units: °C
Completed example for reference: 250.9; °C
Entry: 25; °C
